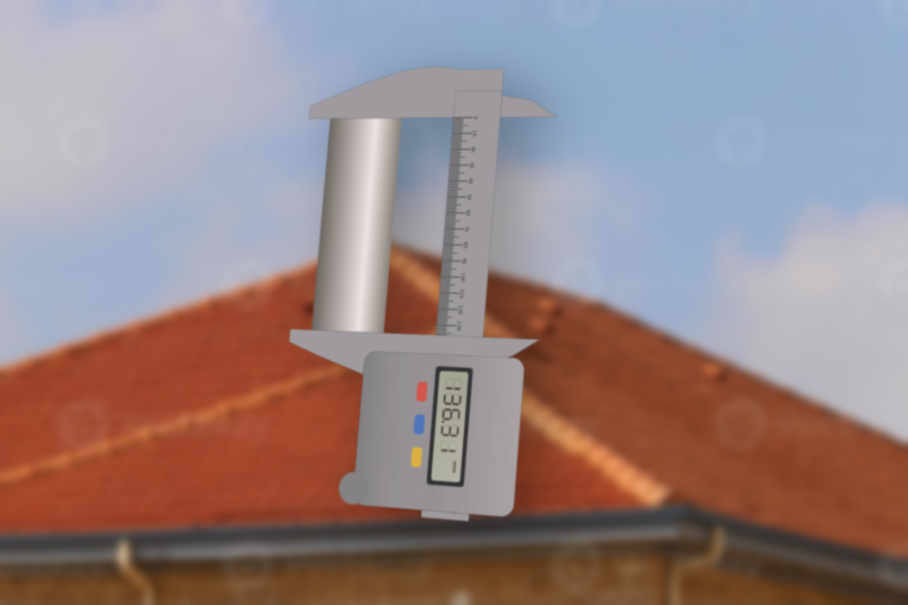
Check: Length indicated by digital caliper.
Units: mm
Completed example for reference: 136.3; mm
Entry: 136.31; mm
